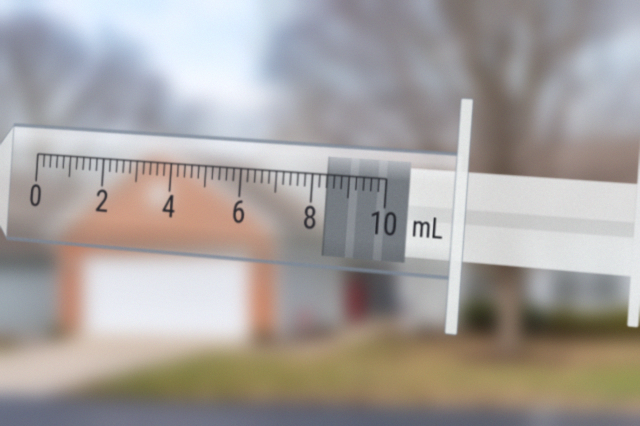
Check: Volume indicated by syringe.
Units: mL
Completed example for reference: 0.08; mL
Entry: 8.4; mL
